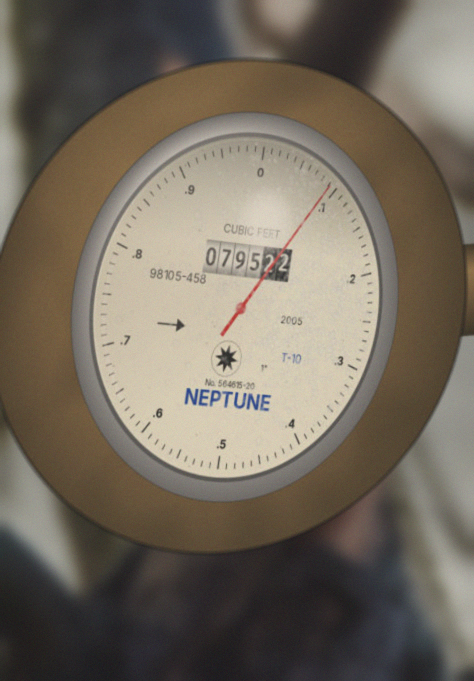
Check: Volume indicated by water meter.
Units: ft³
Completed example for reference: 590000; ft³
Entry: 79522.09; ft³
